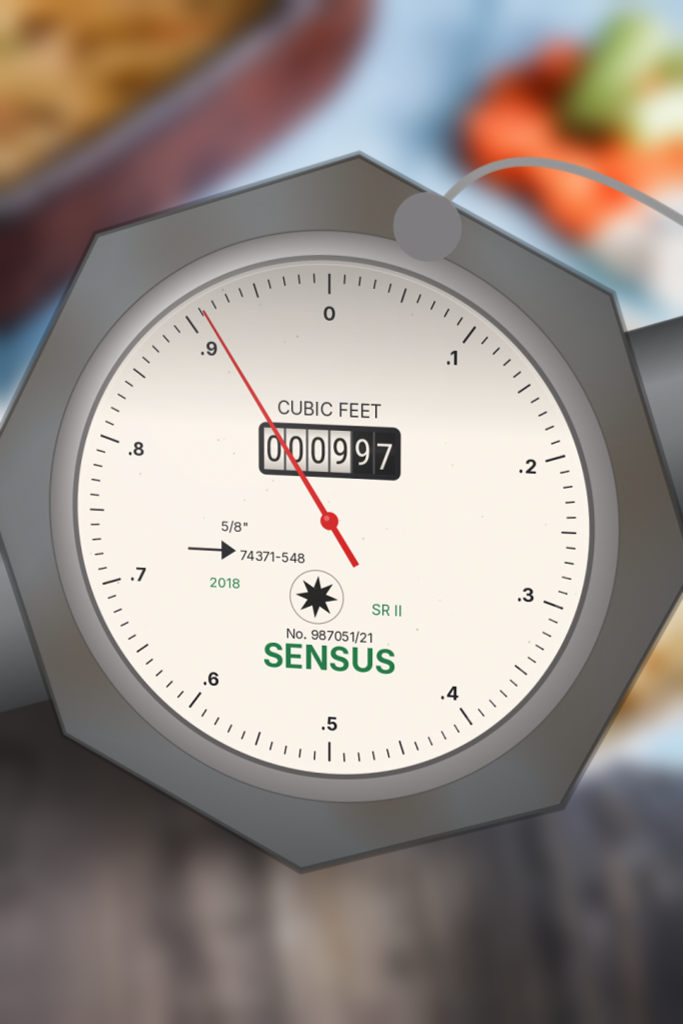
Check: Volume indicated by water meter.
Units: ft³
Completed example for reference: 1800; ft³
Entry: 996.91; ft³
